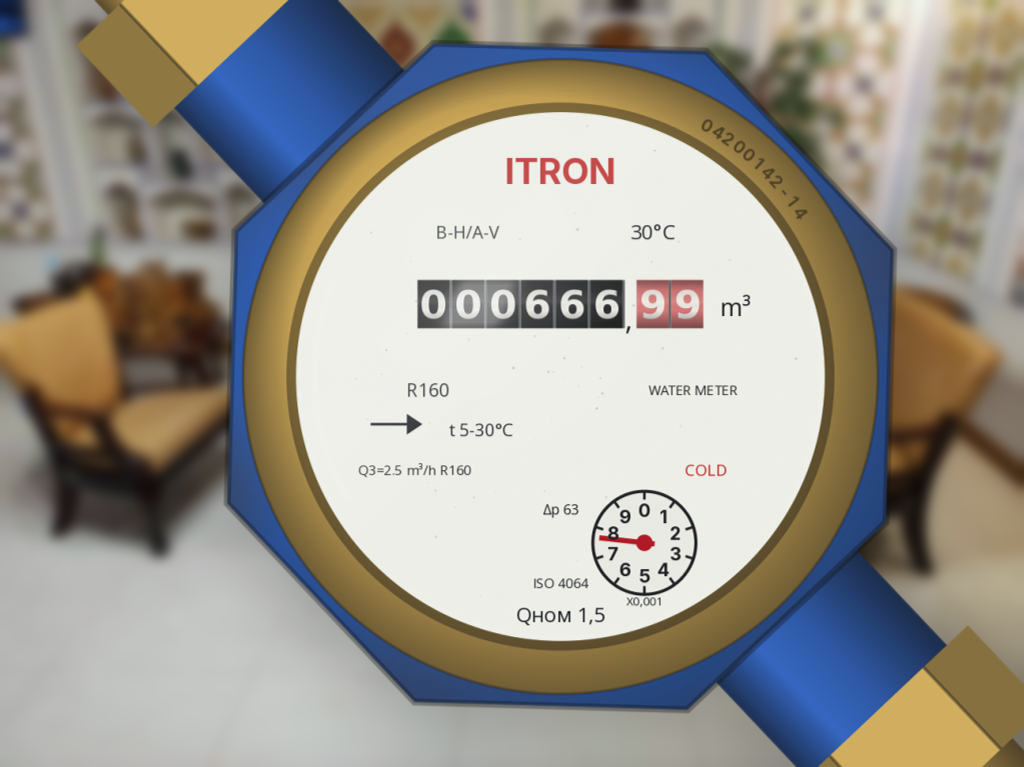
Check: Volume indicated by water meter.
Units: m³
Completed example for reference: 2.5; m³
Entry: 666.997; m³
